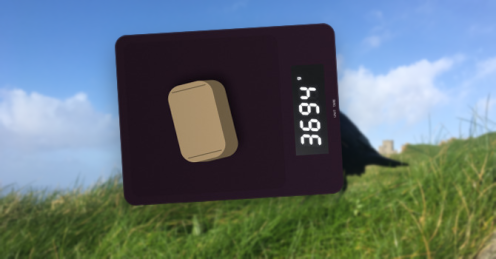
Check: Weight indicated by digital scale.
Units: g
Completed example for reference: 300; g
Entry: 3694; g
